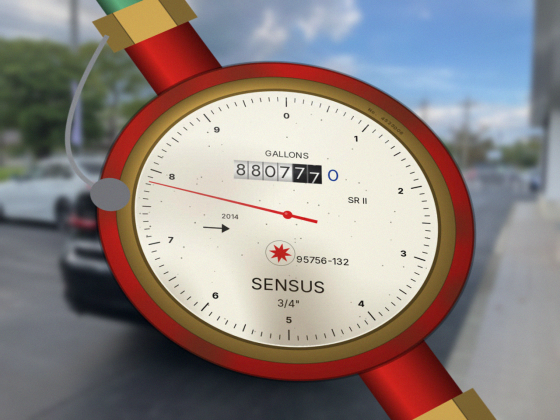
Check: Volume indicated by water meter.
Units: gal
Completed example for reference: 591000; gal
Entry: 8807767.8; gal
